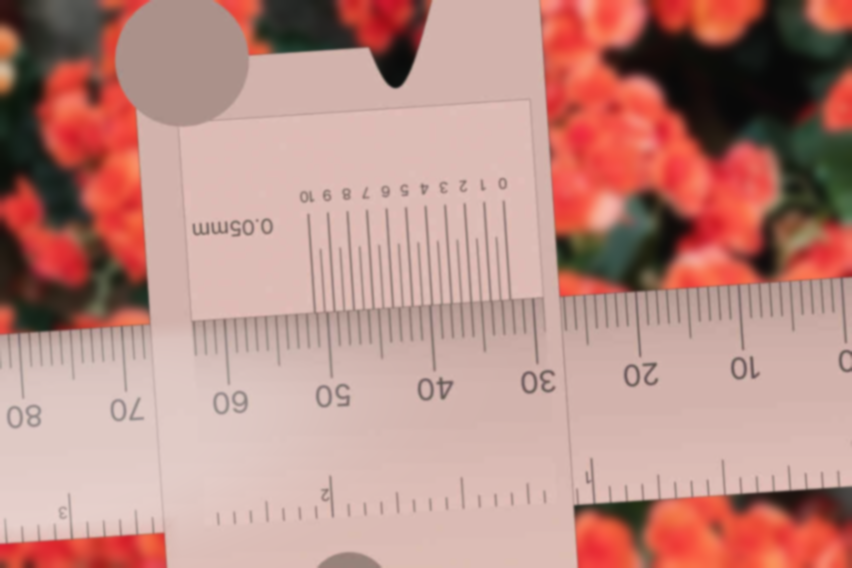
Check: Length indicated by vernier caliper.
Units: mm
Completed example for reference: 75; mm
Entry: 32.2; mm
